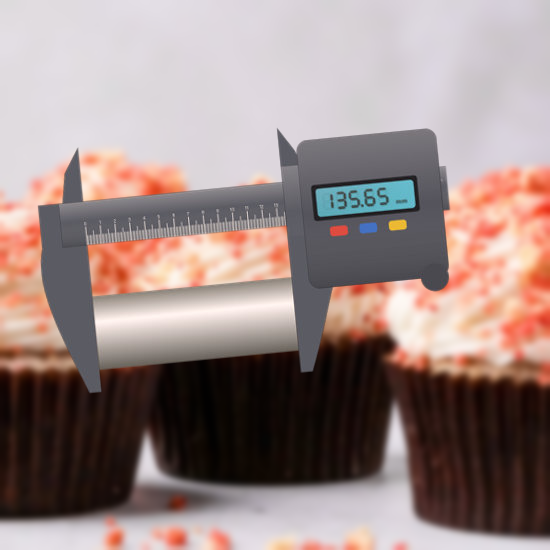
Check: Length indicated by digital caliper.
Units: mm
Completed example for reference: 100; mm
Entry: 135.65; mm
